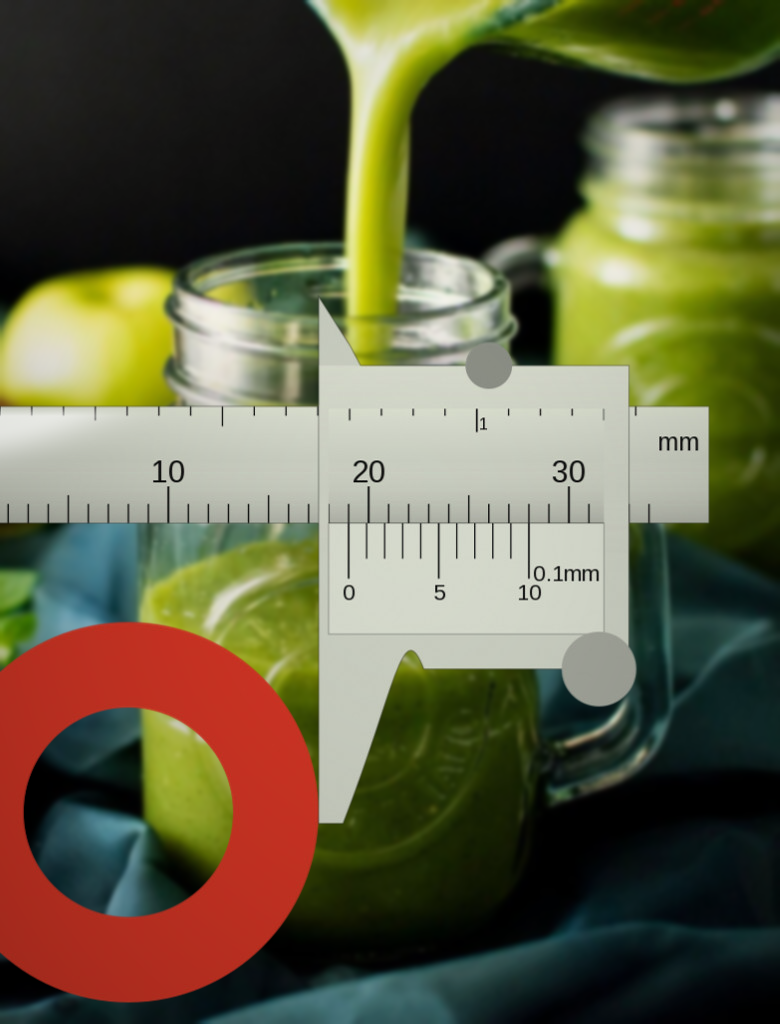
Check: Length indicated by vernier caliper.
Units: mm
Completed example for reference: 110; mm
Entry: 19.0; mm
